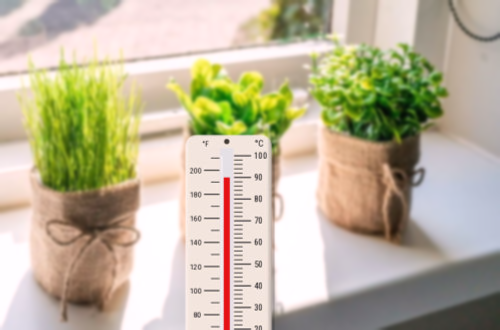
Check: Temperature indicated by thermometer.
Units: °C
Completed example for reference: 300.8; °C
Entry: 90; °C
